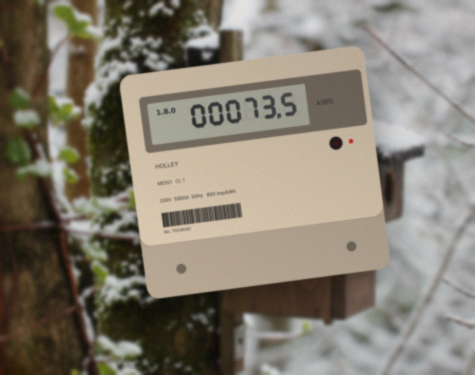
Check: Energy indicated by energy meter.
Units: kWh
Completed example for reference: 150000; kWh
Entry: 73.5; kWh
